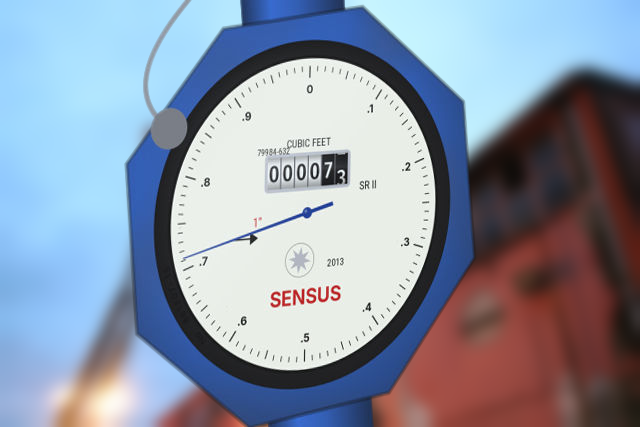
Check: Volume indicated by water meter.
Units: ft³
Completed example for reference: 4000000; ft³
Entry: 72.71; ft³
